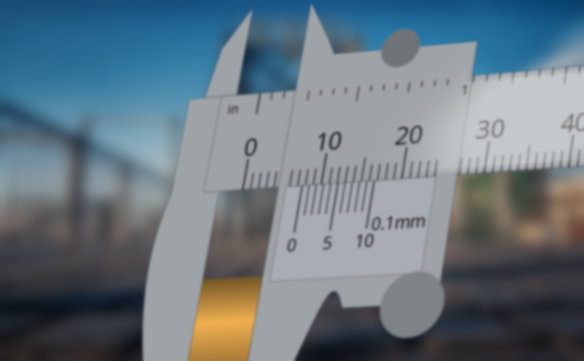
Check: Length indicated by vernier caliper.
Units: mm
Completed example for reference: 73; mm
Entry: 7.6; mm
